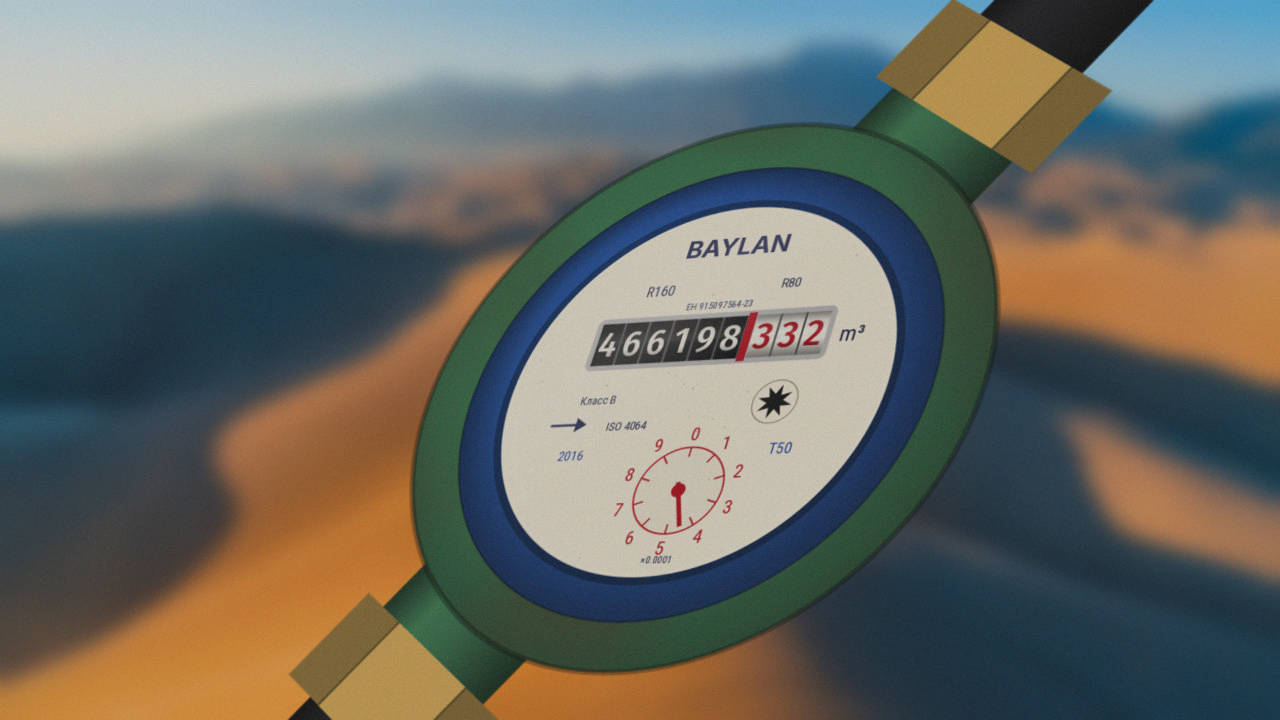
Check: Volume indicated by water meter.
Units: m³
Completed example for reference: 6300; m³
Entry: 466198.3324; m³
